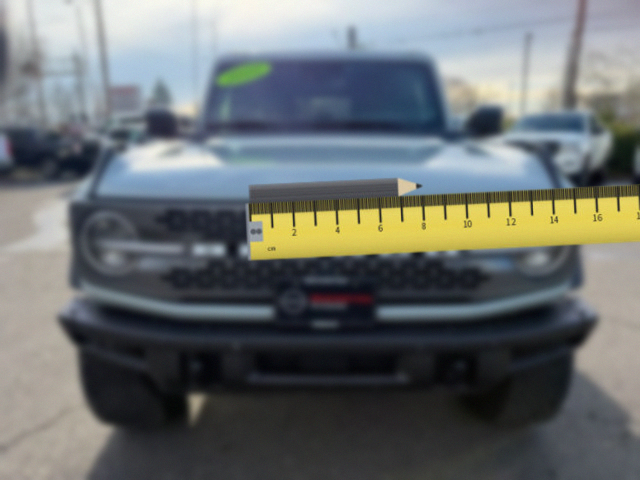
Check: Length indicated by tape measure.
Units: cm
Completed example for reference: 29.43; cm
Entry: 8; cm
